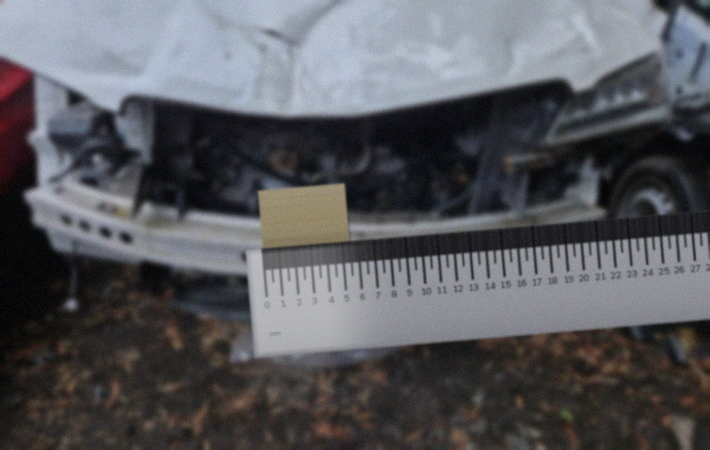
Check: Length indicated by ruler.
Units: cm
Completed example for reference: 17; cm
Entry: 5.5; cm
